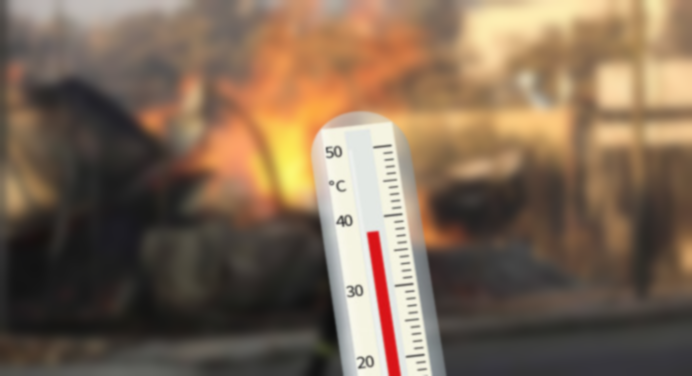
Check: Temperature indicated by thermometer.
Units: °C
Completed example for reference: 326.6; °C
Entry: 38; °C
